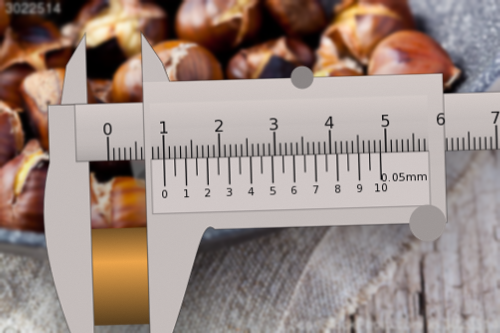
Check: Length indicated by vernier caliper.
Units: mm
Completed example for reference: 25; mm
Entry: 10.0; mm
